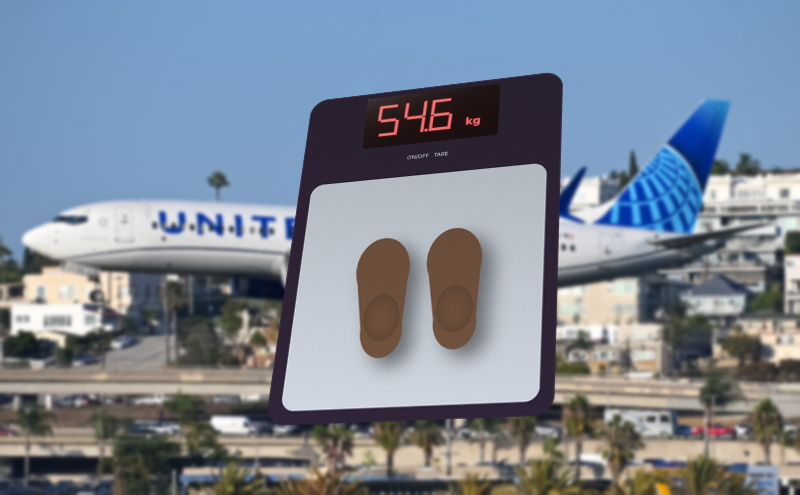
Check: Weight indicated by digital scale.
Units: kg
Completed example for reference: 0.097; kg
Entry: 54.6; kg
